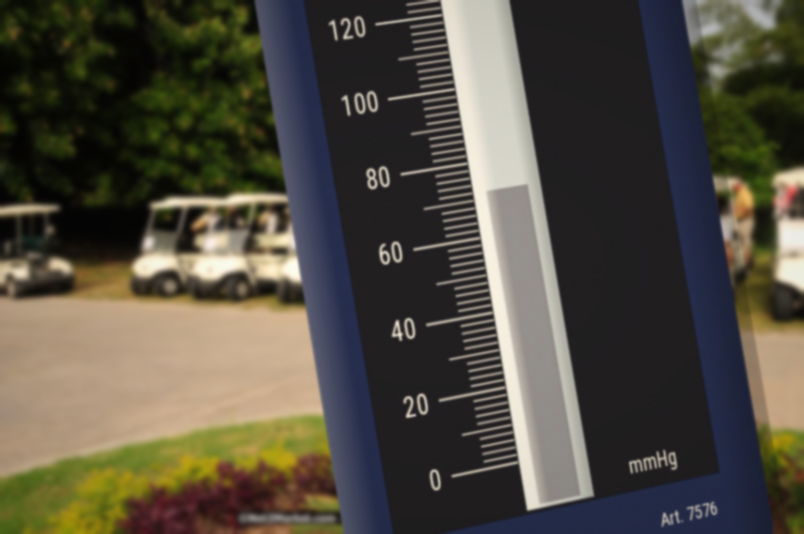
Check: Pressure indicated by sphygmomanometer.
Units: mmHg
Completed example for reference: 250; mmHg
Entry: 72; mmHg
